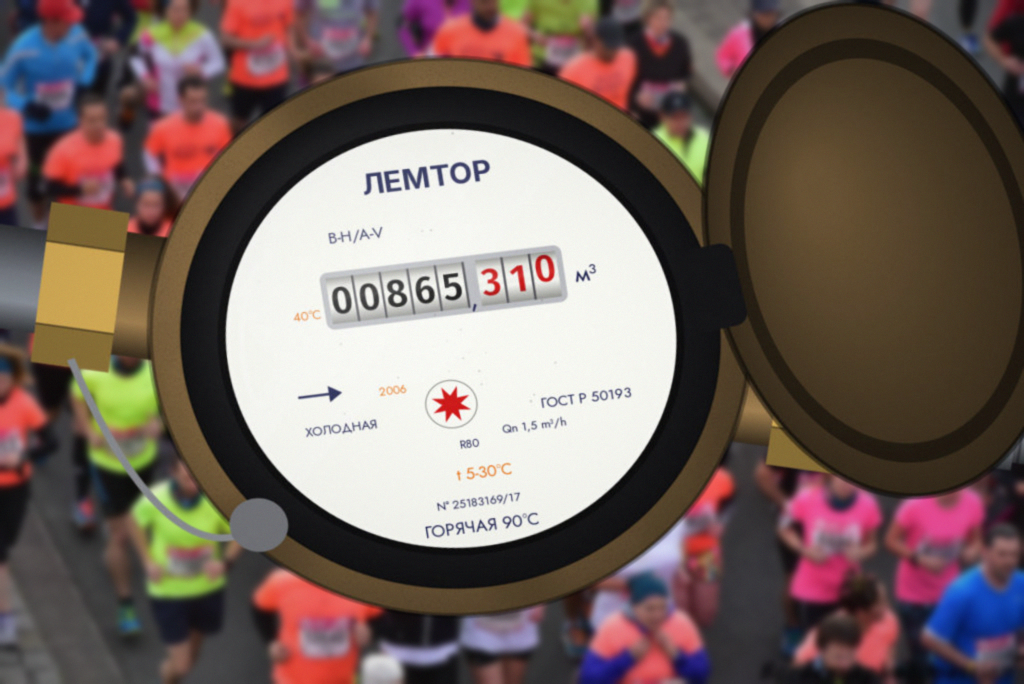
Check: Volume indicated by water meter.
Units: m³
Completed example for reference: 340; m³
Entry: 865.310; m³
